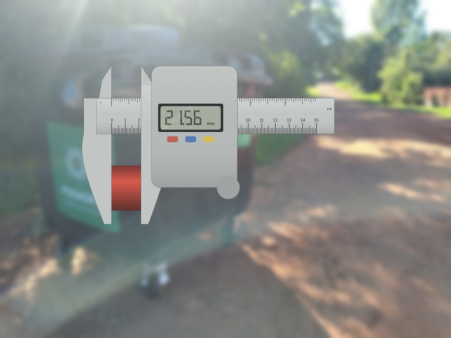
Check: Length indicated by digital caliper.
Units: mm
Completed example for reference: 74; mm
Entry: 21.56; mm
